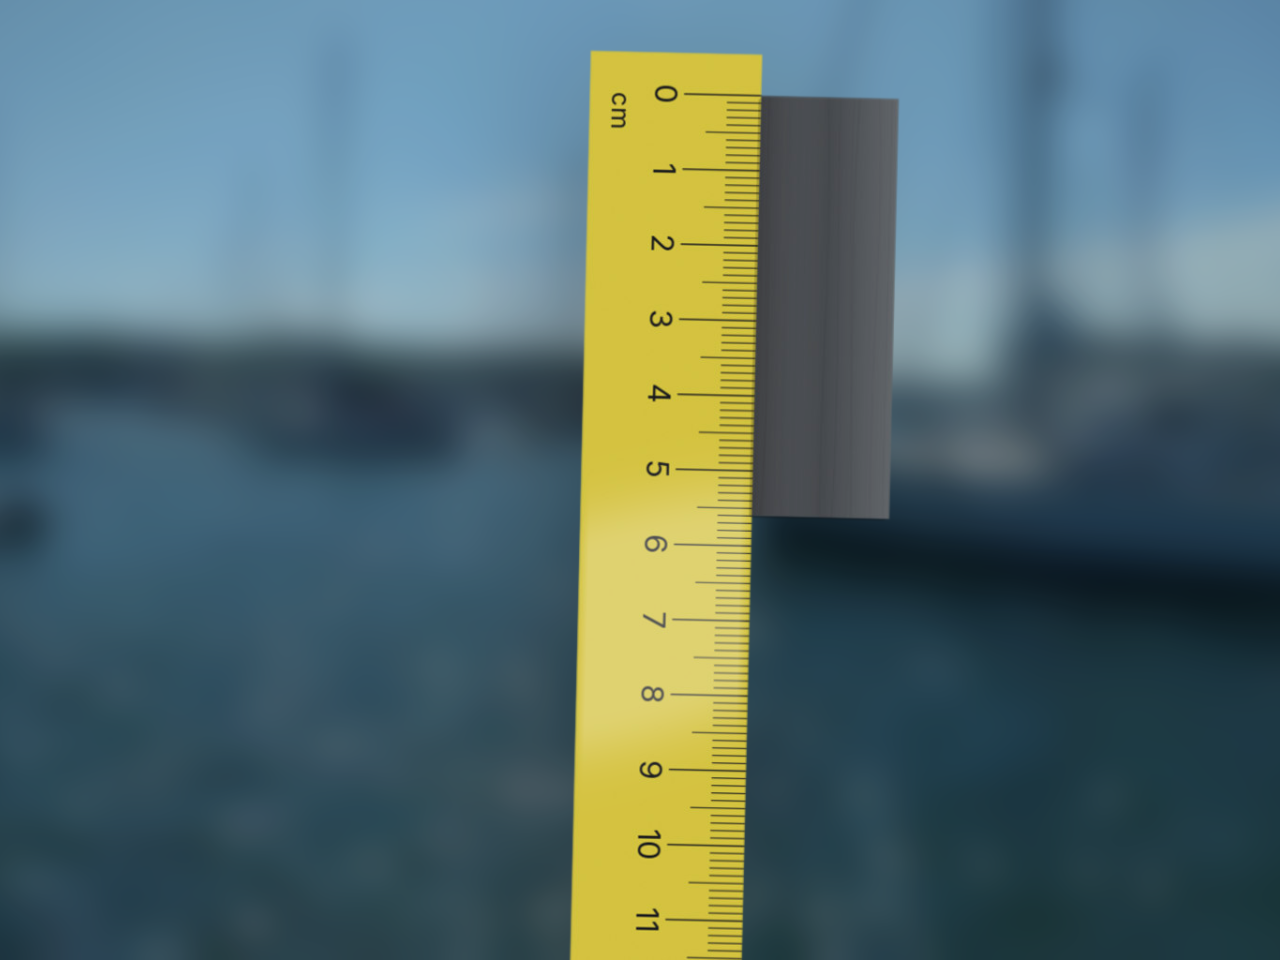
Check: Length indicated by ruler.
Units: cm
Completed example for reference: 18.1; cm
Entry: 5.6; cm
